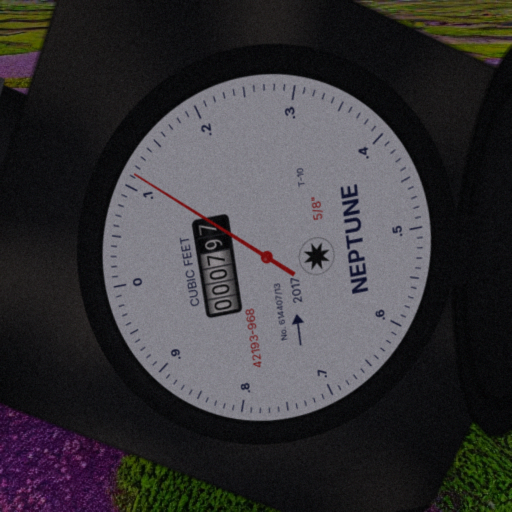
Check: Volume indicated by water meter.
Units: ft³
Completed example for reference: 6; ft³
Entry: 797.11; ft³
